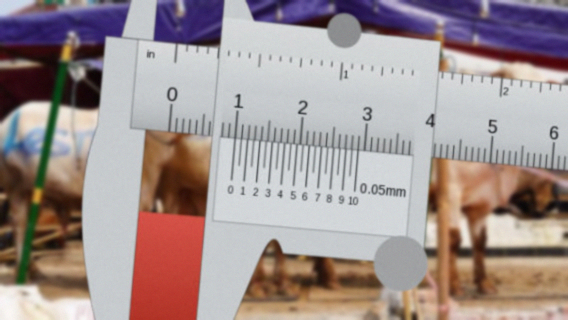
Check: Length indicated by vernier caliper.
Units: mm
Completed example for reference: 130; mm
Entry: 10.0; mm
